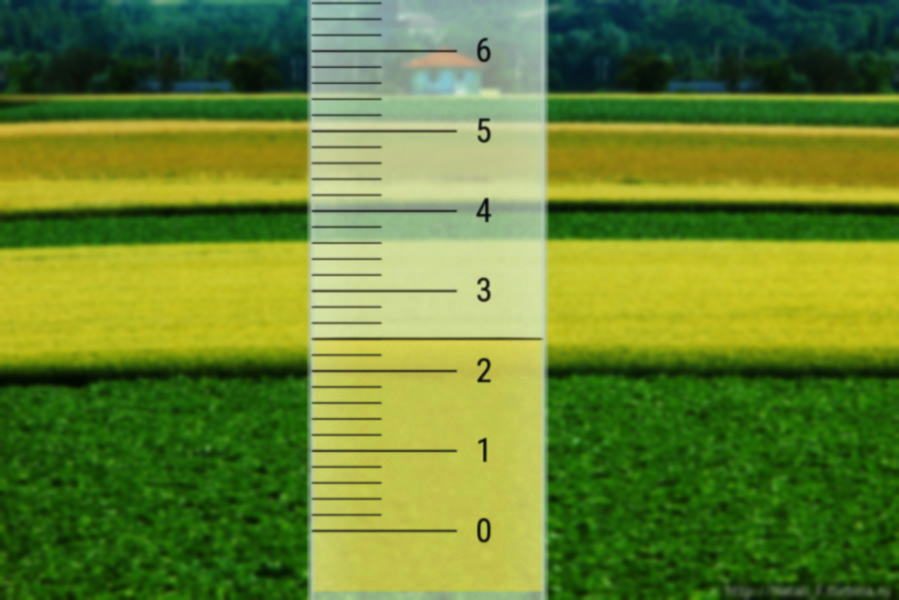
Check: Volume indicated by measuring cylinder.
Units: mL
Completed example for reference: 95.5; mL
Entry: 2.4; mL
